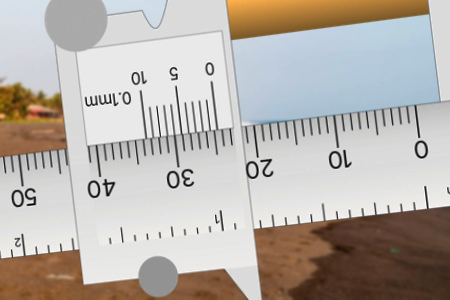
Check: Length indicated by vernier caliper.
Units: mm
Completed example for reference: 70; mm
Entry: 24.6; mm
